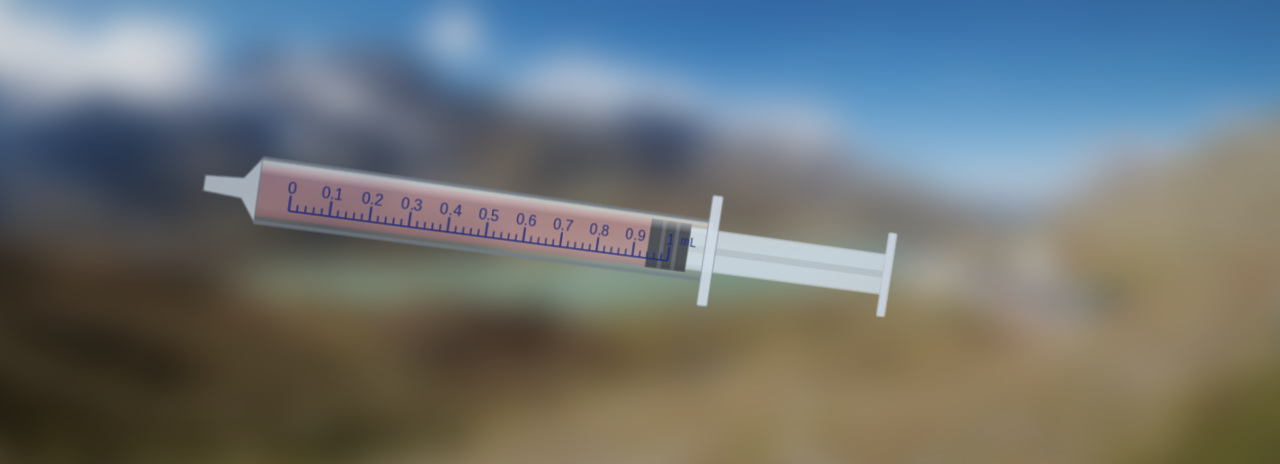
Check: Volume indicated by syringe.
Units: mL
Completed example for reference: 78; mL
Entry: 0.94; mL
